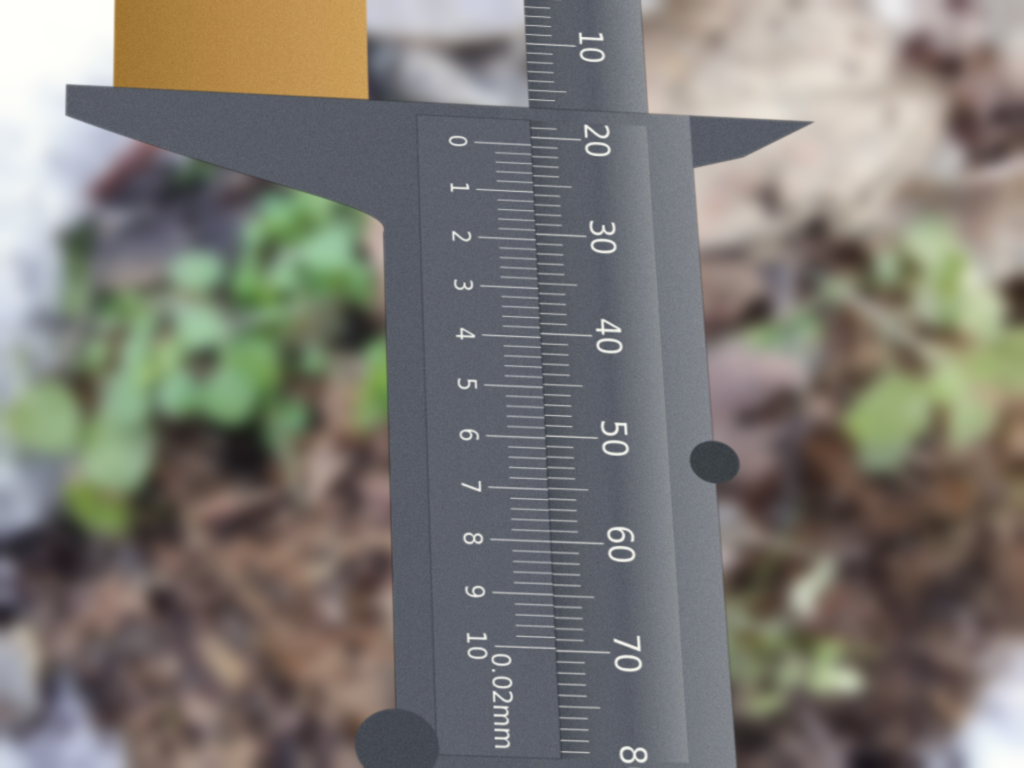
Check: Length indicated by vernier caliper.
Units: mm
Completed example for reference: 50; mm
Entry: 20.8; mm
